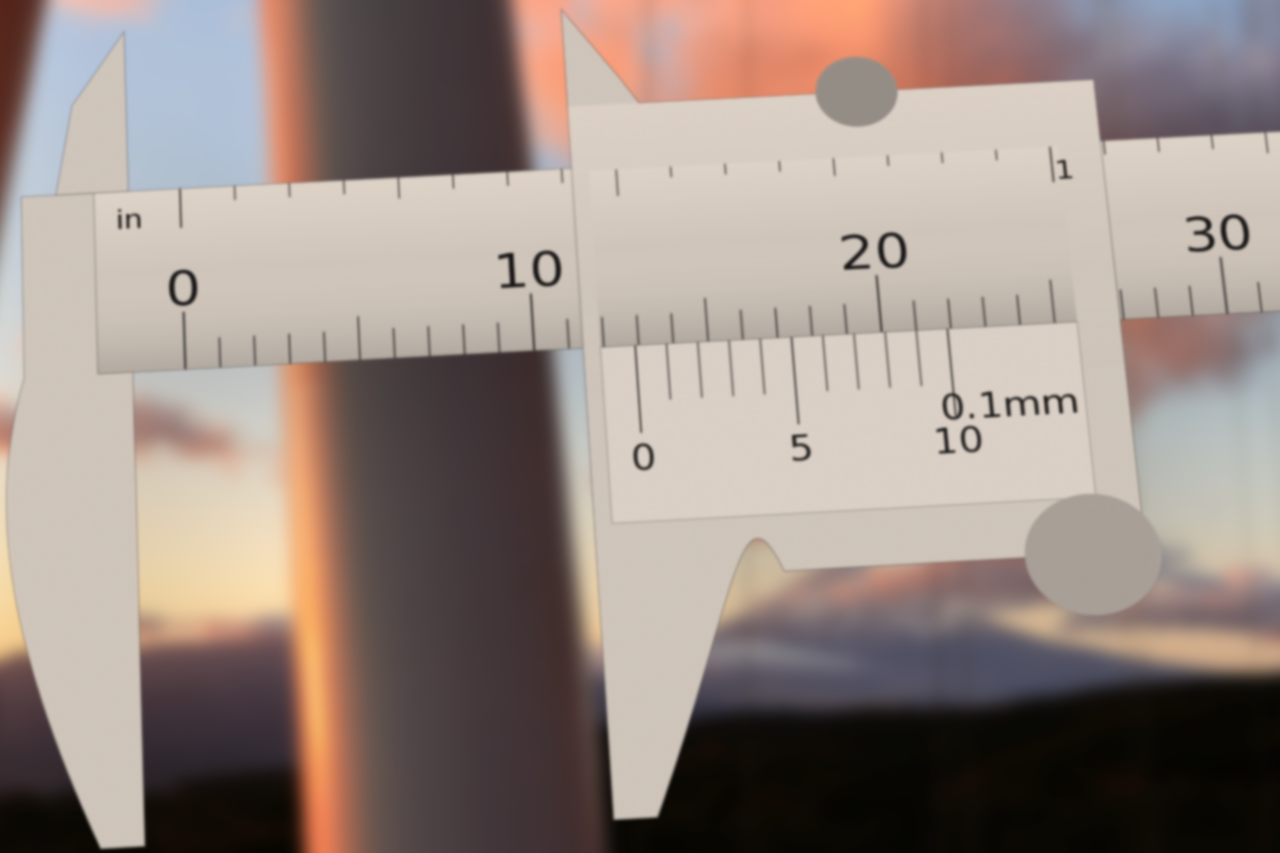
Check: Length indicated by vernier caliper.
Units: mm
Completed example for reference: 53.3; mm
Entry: 12.9; mm
